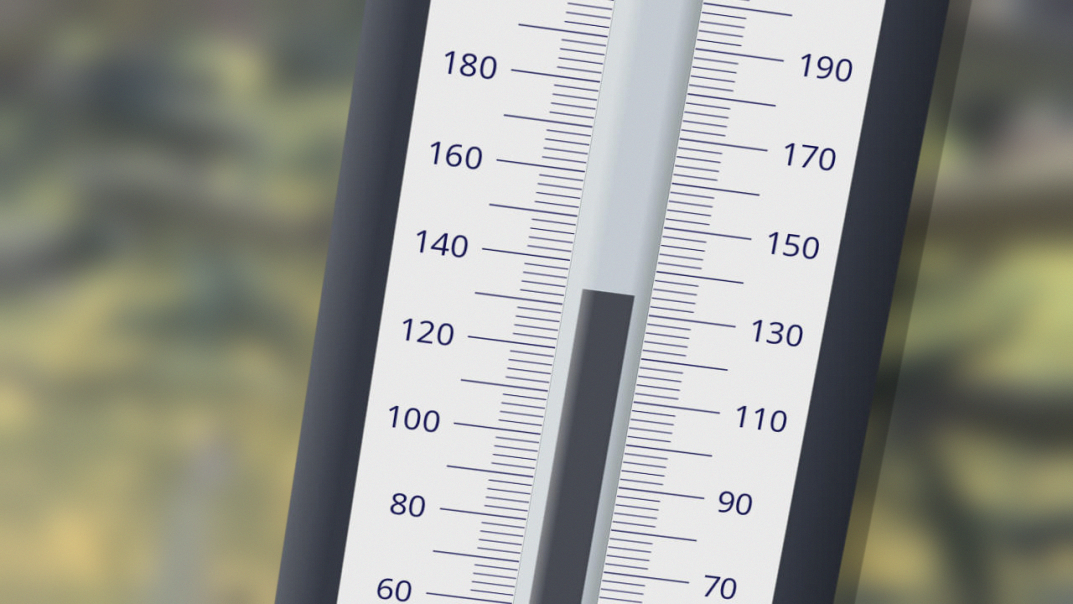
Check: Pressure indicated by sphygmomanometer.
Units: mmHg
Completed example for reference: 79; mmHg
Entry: 134; mmHg
